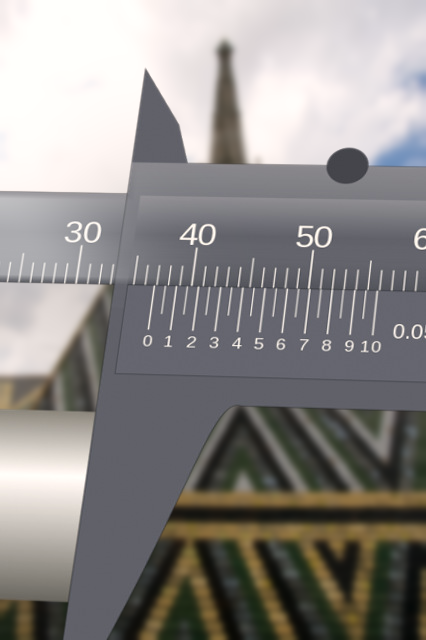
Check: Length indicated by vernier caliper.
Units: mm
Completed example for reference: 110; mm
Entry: 36.8; mm
